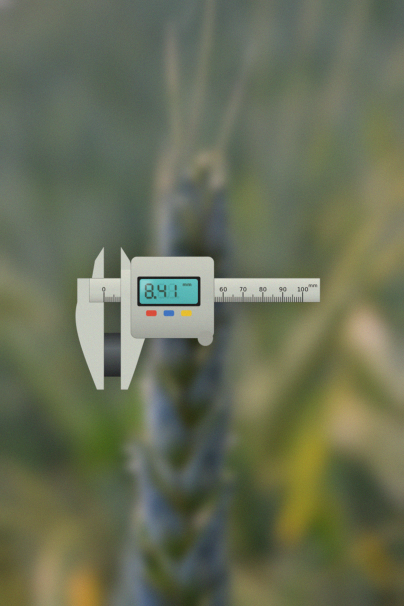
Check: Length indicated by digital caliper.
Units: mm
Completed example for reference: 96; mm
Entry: 8.41; mm
